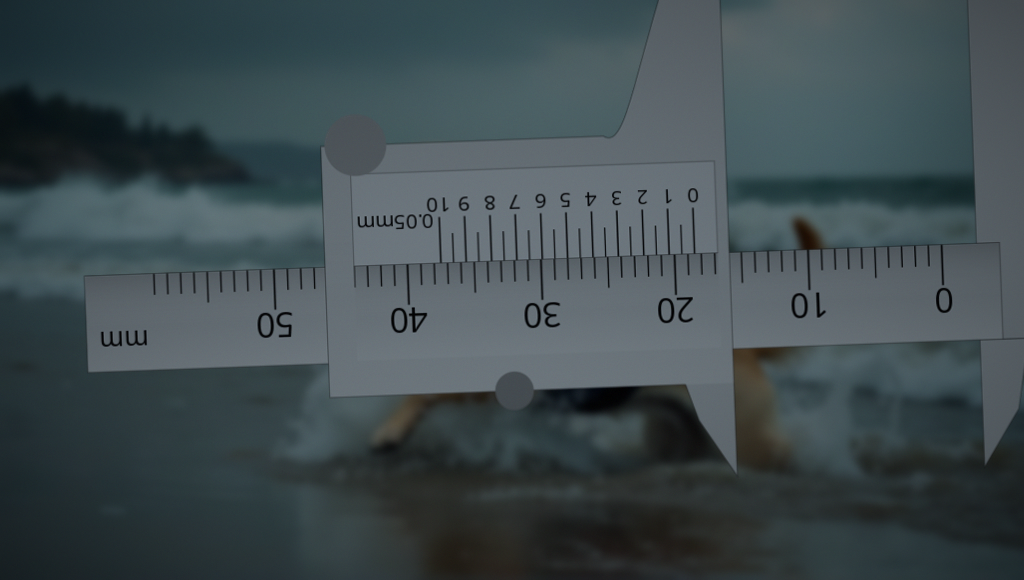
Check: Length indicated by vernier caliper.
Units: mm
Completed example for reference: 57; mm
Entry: 18.5; mm
